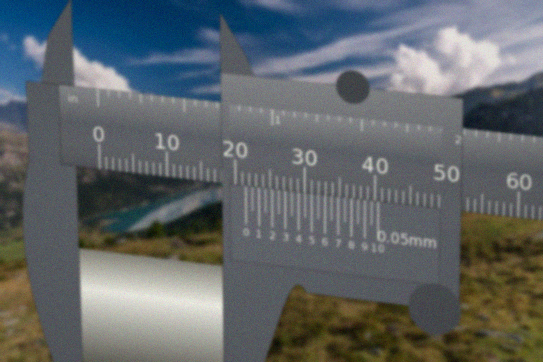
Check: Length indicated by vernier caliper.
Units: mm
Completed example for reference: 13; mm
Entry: 21.5; mm
